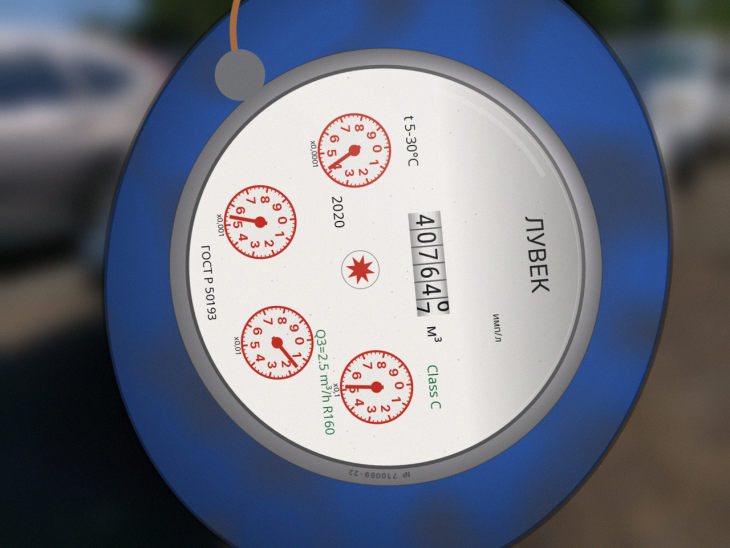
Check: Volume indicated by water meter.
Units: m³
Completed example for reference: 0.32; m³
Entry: 407646.5154; m³
